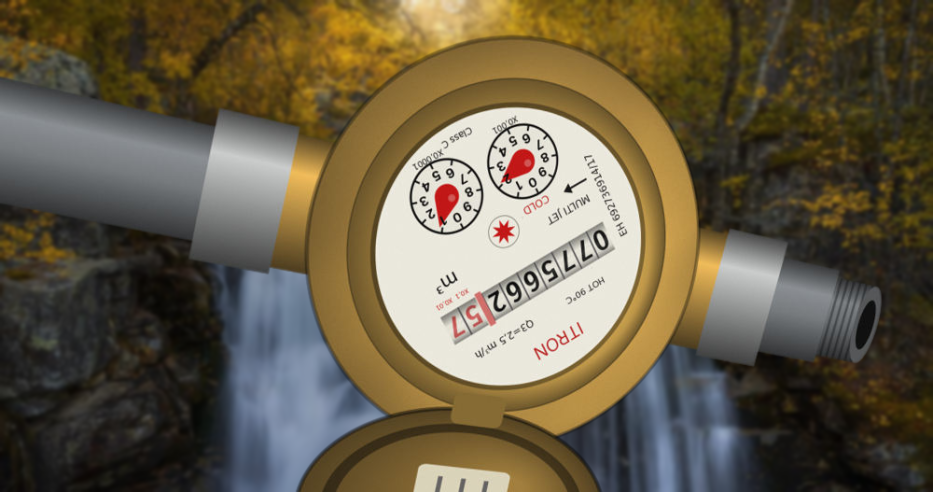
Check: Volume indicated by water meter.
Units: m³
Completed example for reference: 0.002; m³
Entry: 775662.5721; m³
